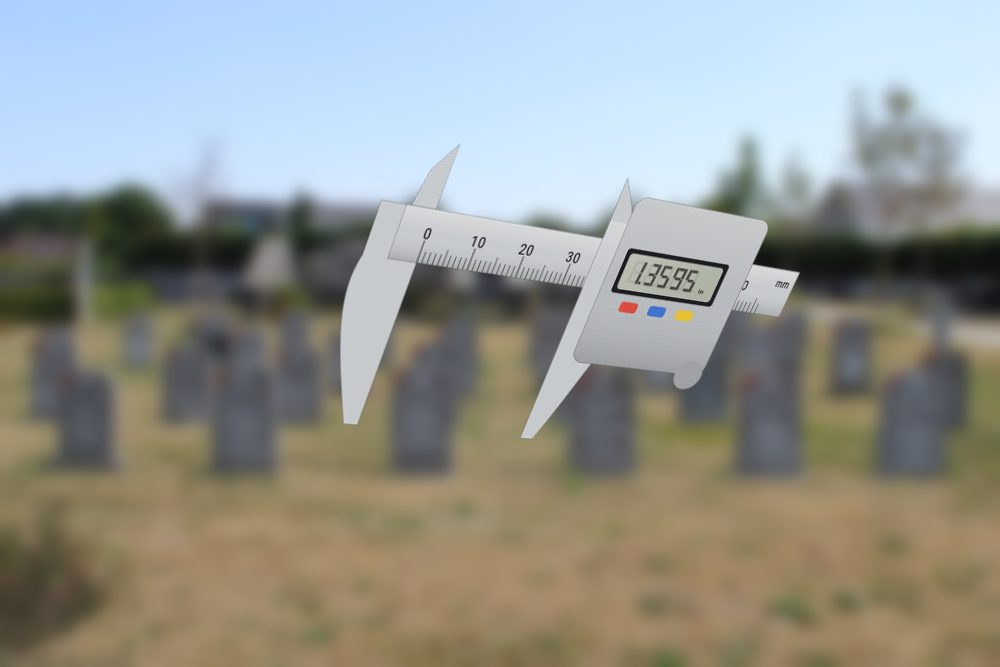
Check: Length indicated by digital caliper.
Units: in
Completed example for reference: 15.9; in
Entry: 1.3595; in
